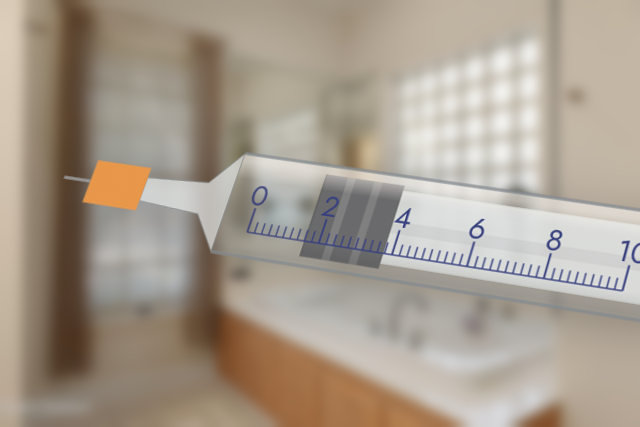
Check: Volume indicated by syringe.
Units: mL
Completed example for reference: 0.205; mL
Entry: 1.6; mL
